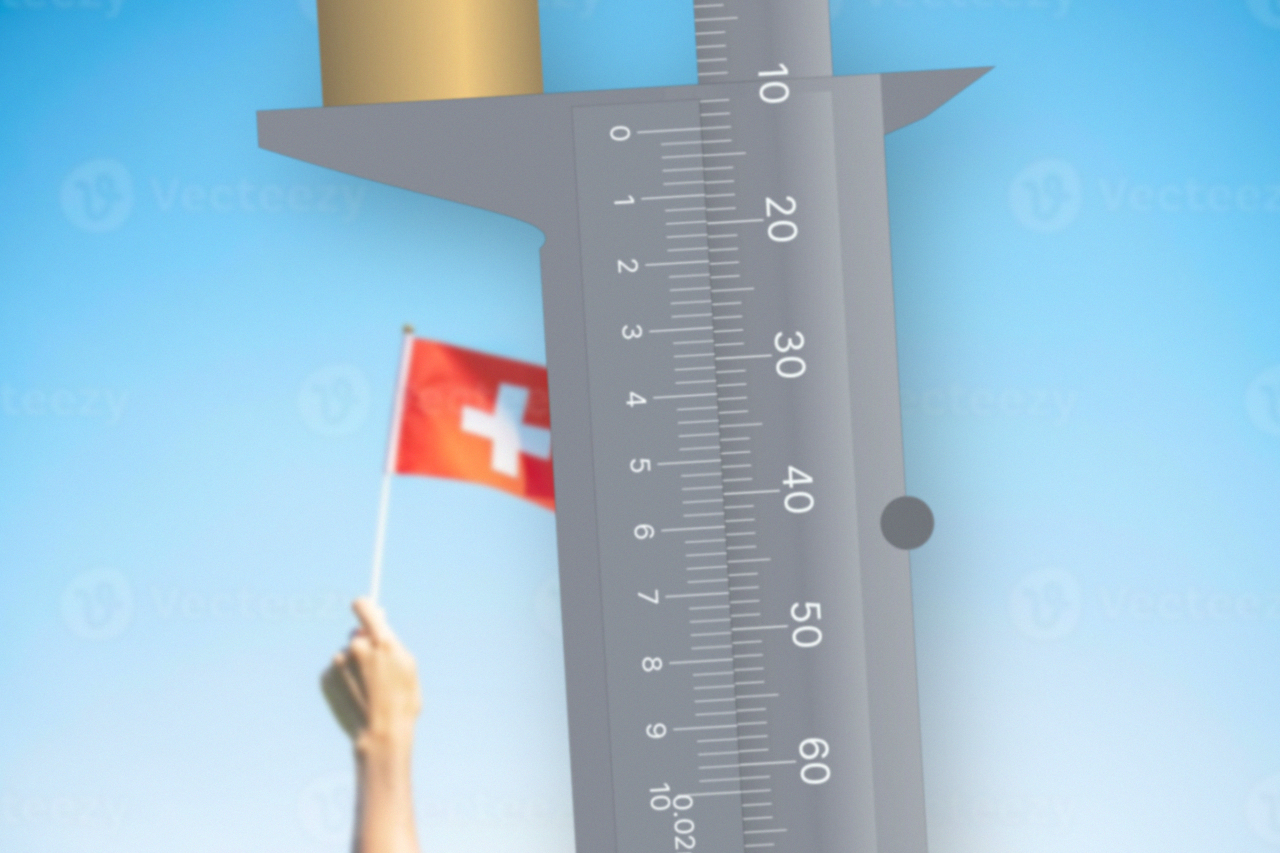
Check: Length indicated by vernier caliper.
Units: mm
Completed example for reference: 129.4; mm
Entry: 13.0; mm
